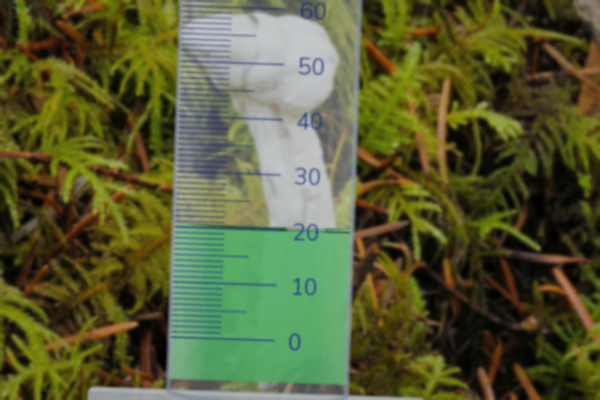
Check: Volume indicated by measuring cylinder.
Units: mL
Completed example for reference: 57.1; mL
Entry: 20; mL
